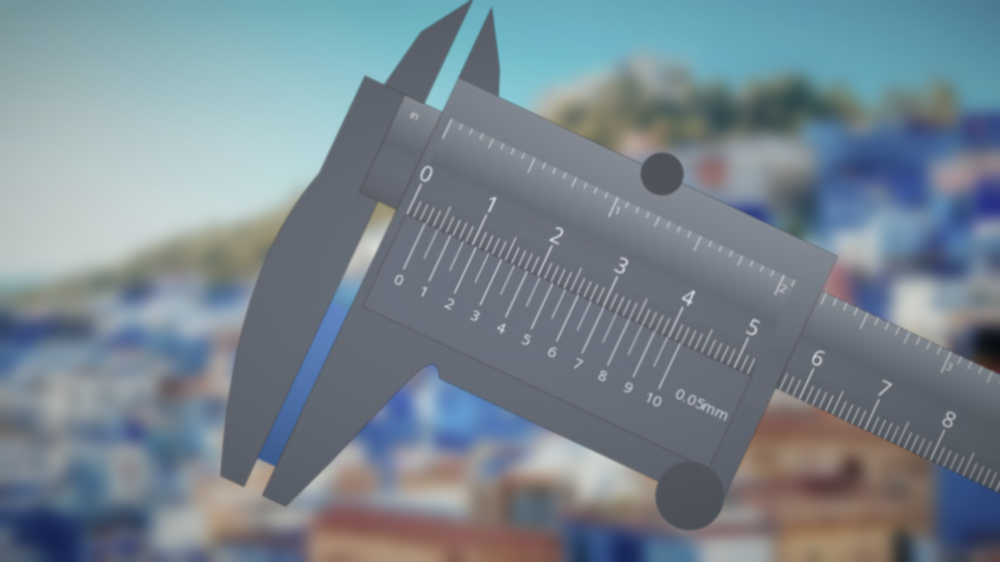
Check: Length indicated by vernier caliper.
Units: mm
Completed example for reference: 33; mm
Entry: 2.8; mm
